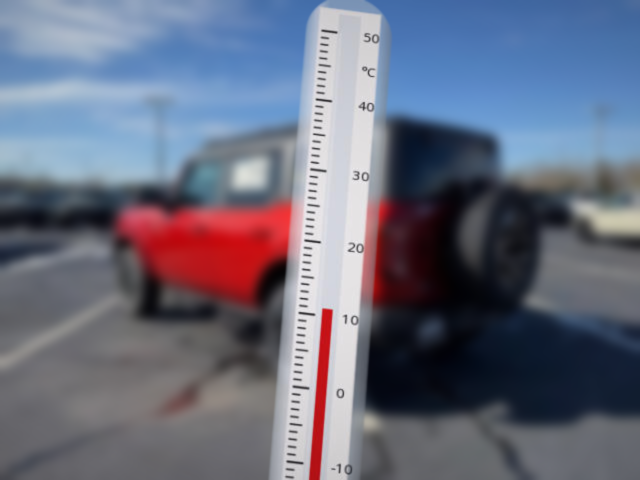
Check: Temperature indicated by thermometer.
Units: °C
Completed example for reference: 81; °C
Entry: 11; °C
